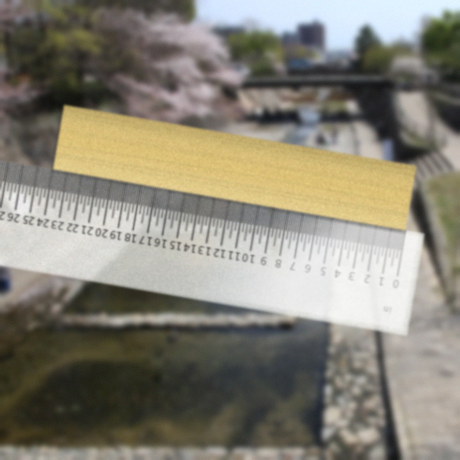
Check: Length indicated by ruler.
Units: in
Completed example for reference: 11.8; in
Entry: 24; in
